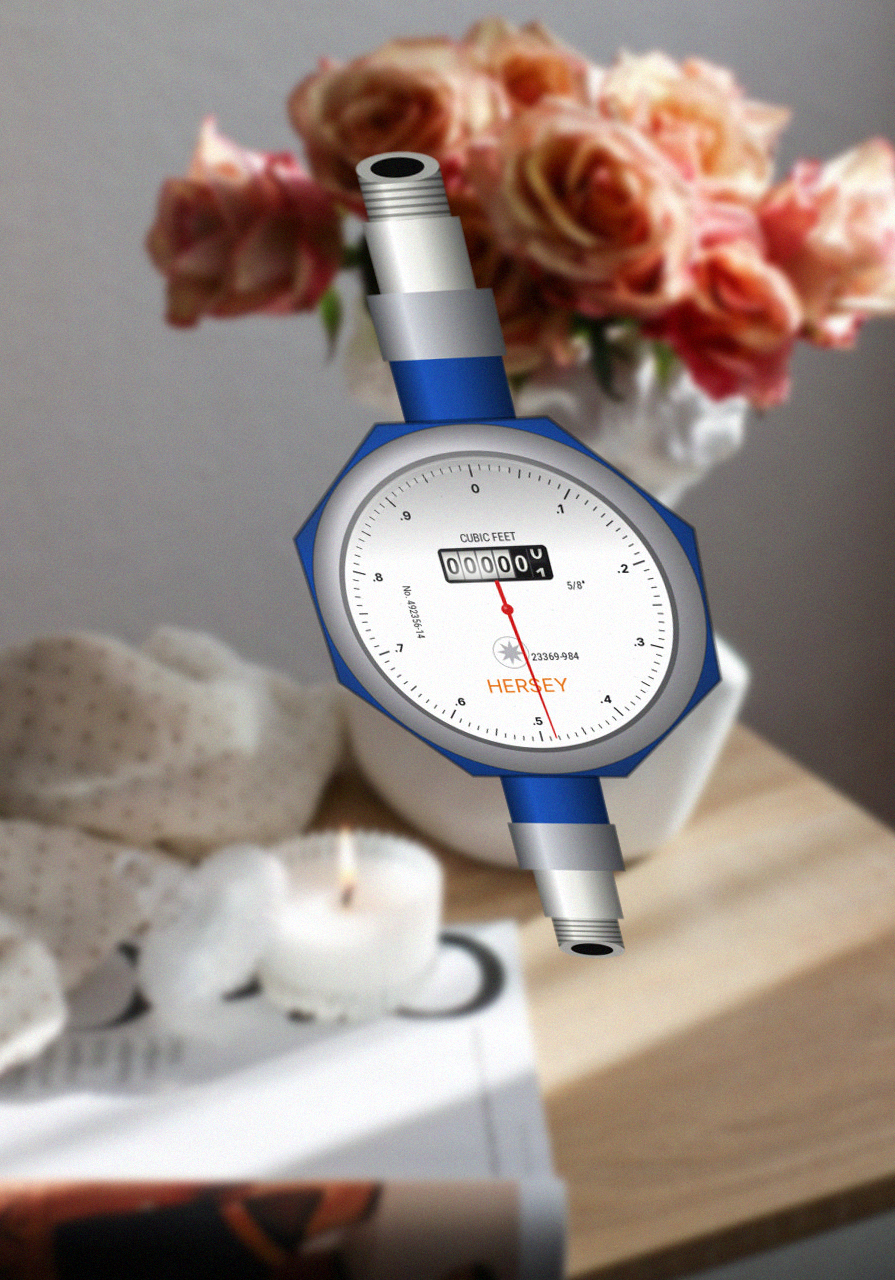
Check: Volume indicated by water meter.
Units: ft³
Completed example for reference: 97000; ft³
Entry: 0.48; ft³
